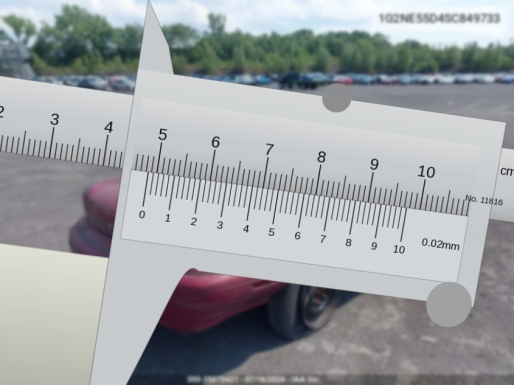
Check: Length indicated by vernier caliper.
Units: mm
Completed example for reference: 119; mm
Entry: 48.4; mm
